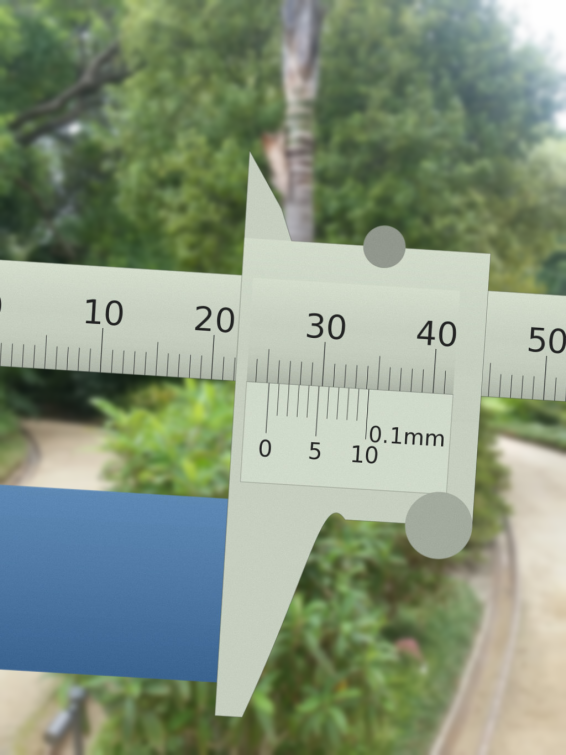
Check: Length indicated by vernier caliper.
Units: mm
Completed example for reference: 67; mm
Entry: 25.2; mm
